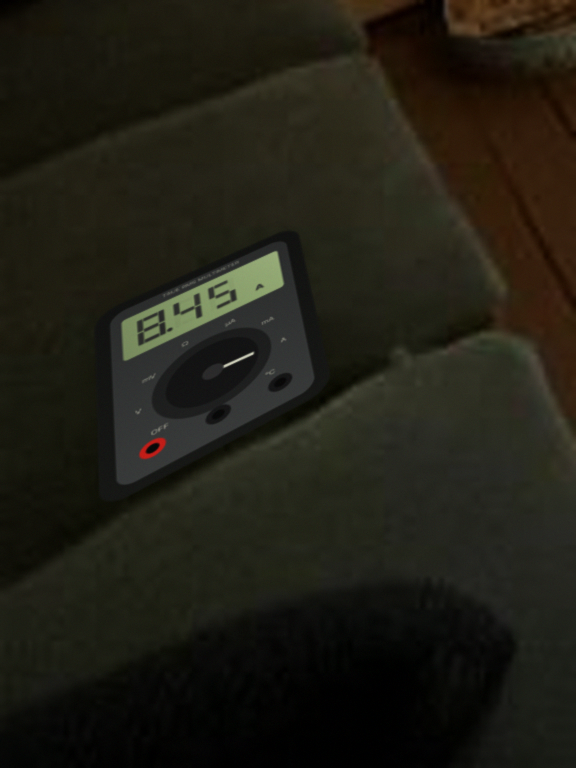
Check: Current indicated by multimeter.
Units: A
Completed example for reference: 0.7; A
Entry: 8.45; A
